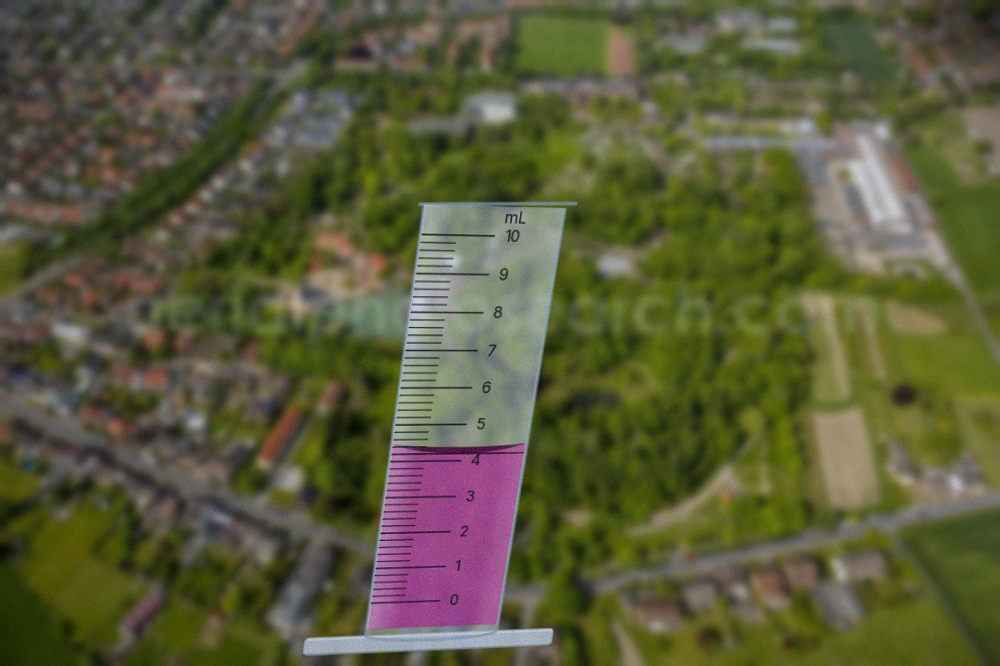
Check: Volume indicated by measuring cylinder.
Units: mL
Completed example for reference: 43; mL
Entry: 4.2; mL
